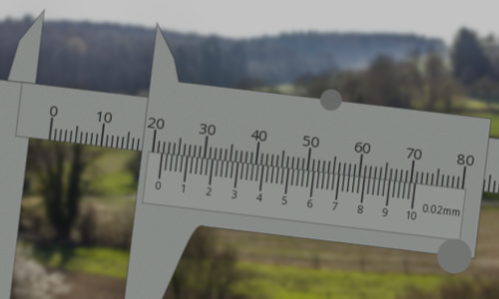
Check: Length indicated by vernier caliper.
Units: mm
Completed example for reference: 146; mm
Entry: 21.8; mm
